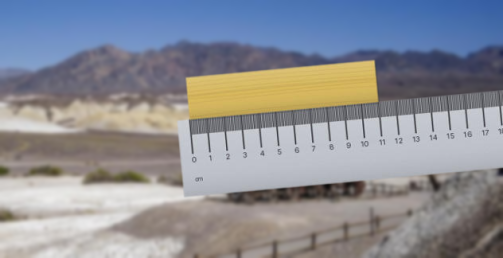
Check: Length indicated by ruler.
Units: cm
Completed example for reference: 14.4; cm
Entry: 11; cm
